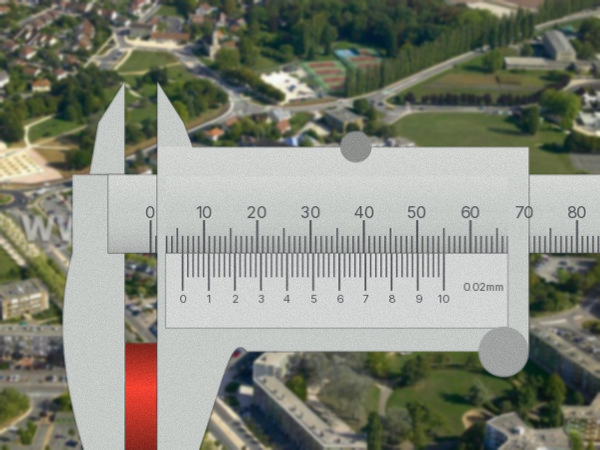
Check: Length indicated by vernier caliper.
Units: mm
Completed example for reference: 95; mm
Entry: 6.0; mm
